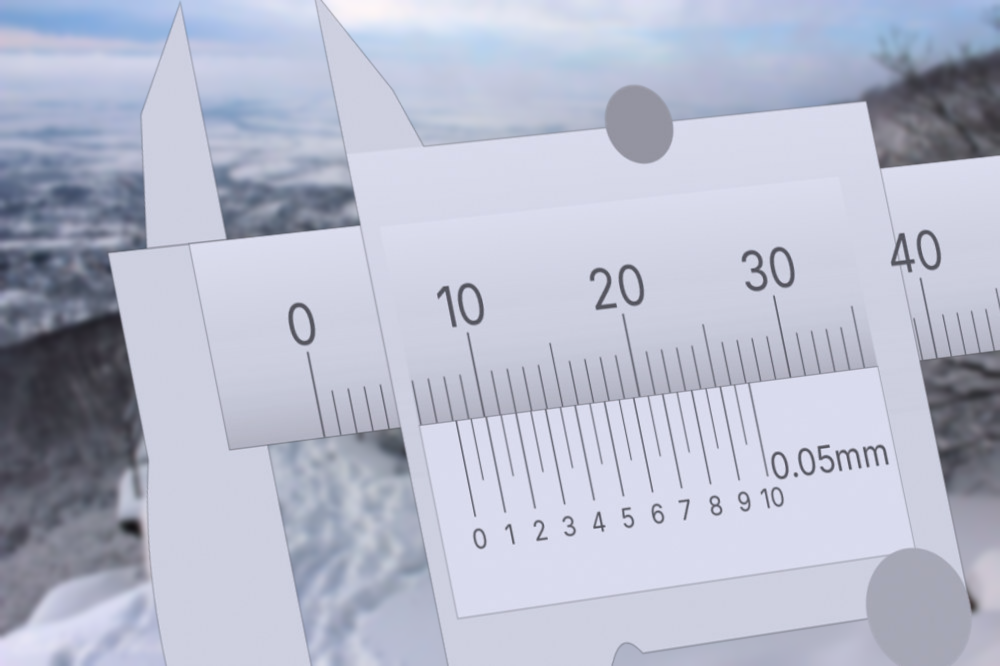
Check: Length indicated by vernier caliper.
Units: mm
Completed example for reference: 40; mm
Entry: 8.2; mm
